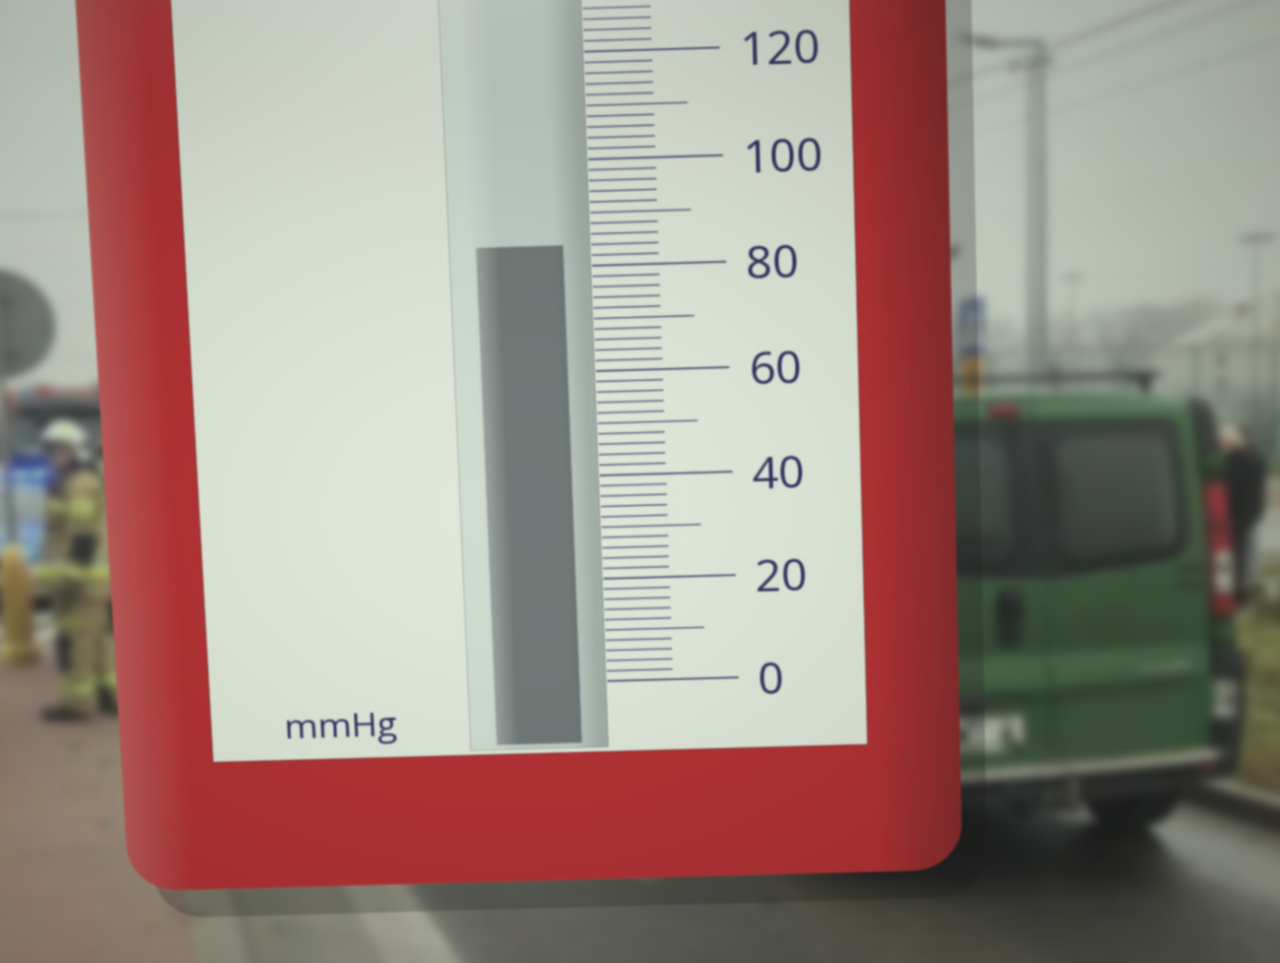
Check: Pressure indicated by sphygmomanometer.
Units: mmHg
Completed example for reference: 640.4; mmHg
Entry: 84; mmHg
